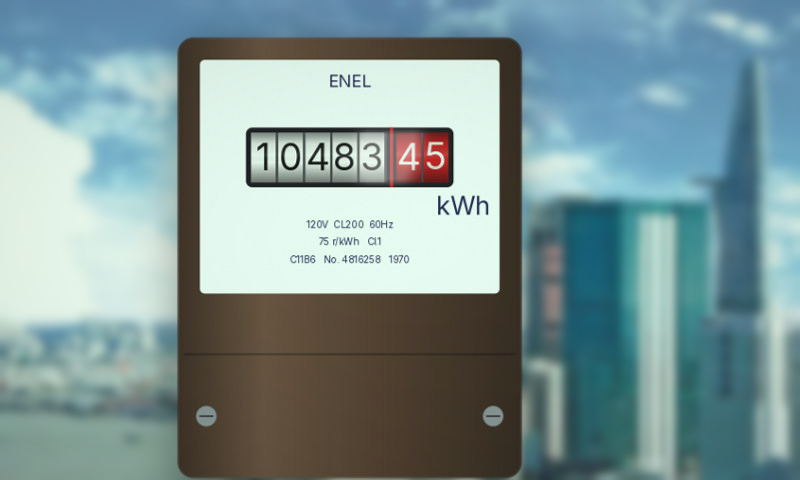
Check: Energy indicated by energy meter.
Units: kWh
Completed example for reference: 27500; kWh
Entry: 10483.45; kWh
